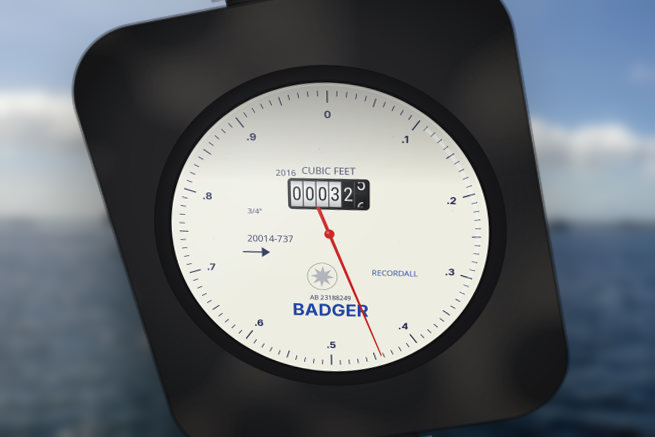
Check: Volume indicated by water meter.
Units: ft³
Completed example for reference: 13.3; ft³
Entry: 325.44; ft³
